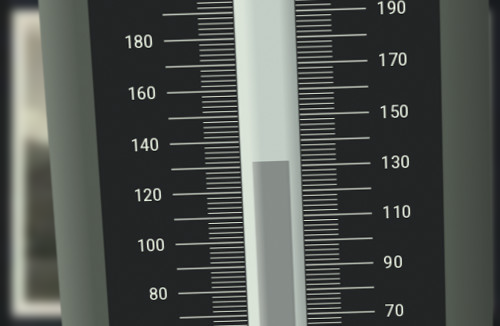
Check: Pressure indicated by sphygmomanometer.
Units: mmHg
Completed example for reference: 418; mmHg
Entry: 132; mmHg
